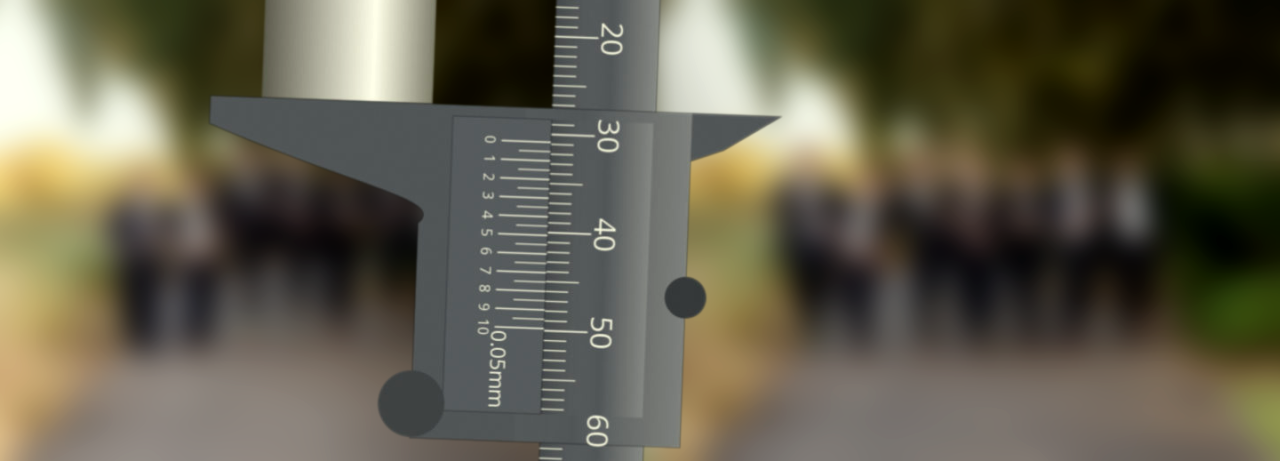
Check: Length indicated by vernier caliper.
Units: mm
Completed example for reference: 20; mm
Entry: 30.8; mm
